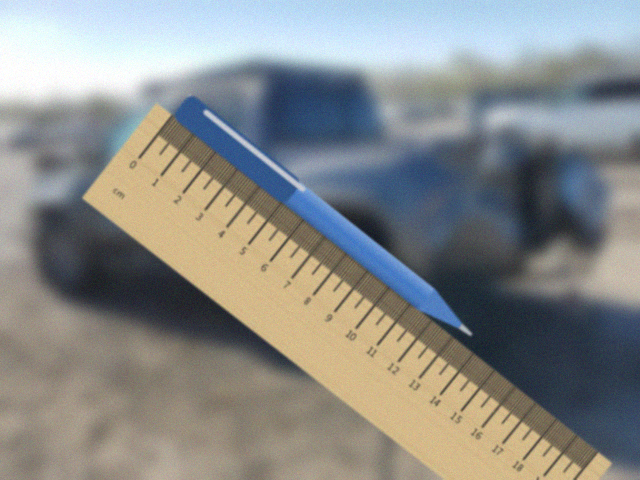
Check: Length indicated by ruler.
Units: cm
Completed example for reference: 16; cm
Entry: 13.5; cm
